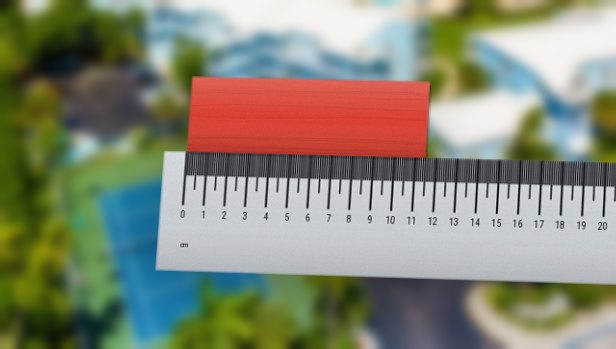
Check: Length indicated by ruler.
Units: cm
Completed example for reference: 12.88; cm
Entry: 11.5; cm
